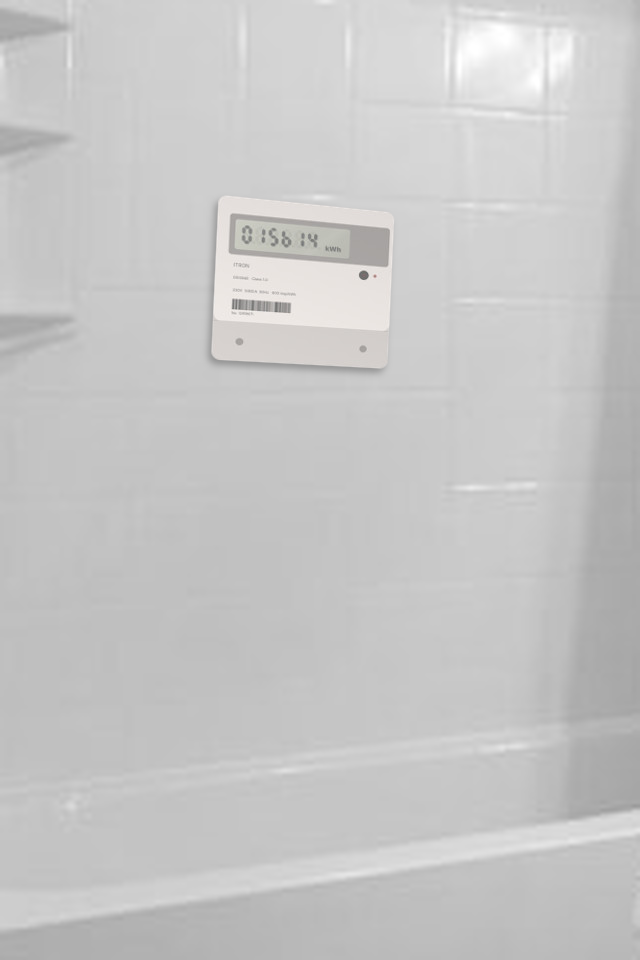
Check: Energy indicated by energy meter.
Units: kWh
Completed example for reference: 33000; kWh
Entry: 15614; kWh
